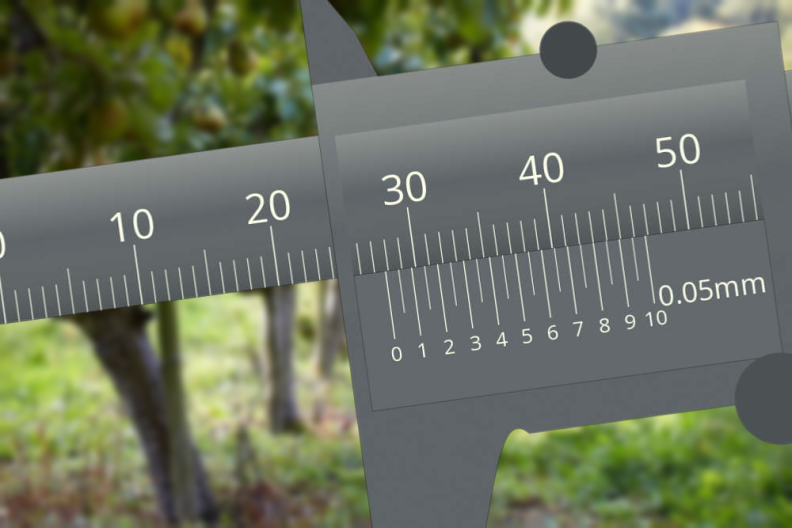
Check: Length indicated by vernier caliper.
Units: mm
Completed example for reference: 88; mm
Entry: 27.8; mm
